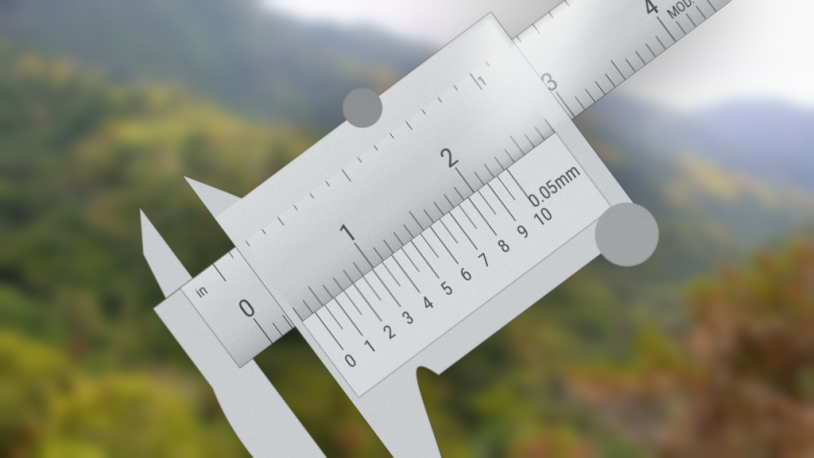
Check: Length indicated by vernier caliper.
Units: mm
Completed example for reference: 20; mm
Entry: 4.2; mm
